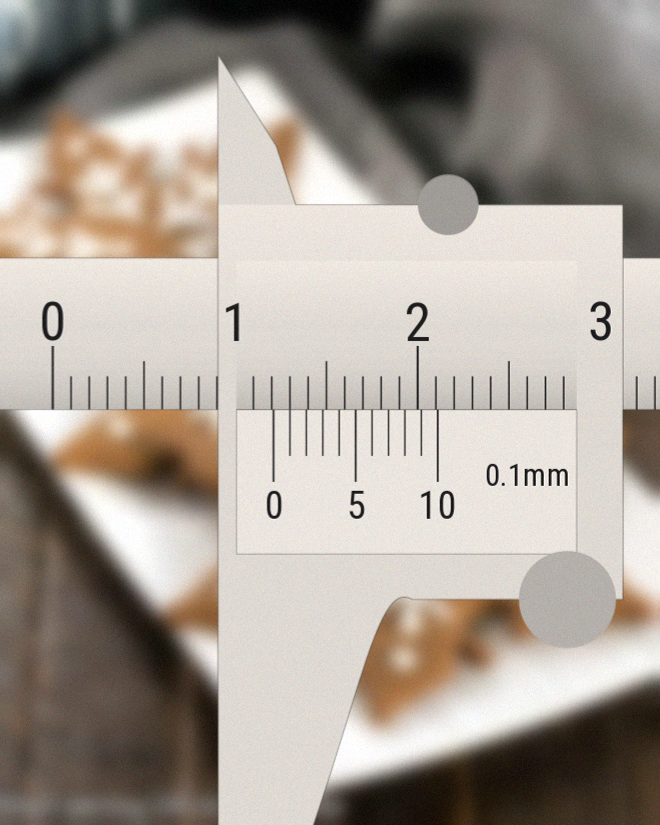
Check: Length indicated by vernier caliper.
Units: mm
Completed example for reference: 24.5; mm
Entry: 12.1; mm
